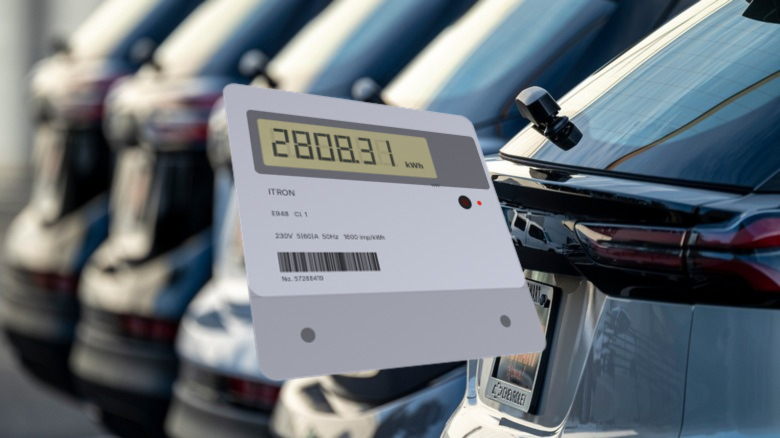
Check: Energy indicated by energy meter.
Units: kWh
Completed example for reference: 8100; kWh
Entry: 2808.31; kWh
